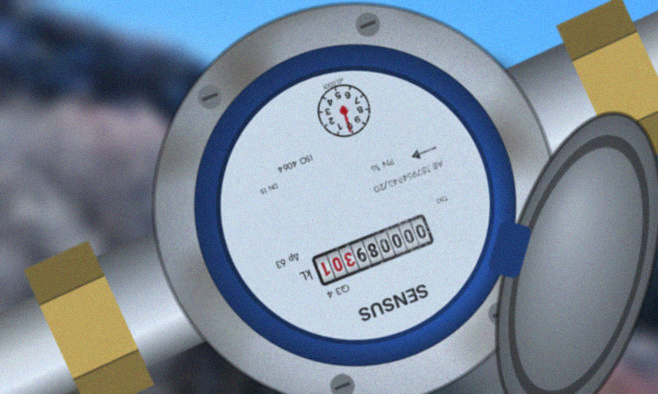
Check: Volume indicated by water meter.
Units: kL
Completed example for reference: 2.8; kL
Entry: 89.3010; kL
